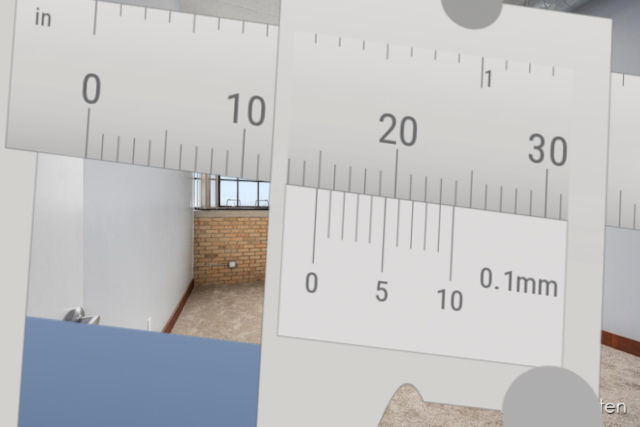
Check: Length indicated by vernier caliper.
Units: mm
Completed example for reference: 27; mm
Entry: 14.9; mm
